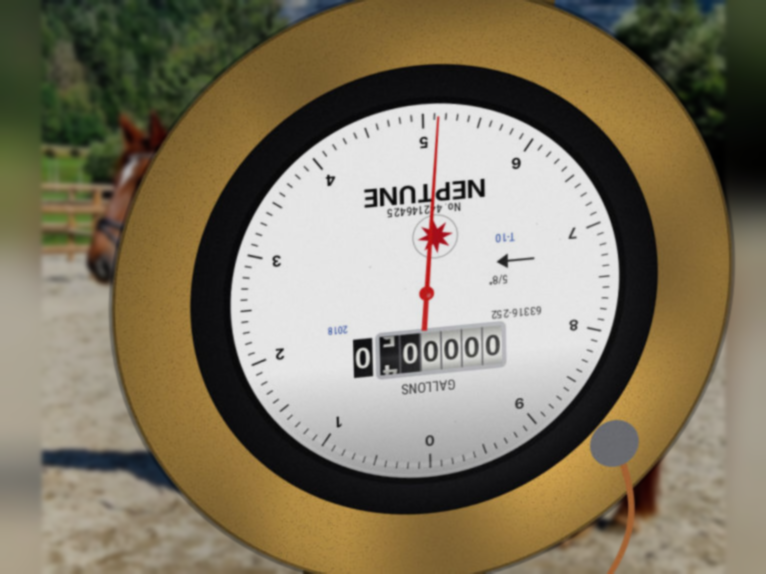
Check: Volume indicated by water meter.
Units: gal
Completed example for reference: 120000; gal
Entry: 45.1; gal
